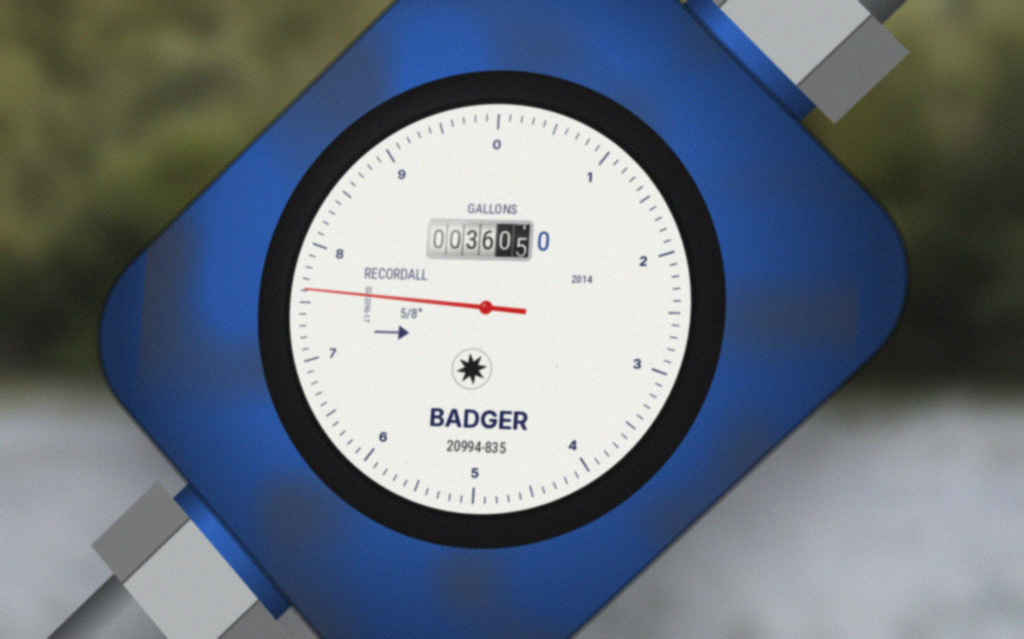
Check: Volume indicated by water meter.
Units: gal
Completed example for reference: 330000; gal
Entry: 36047.6; gal
